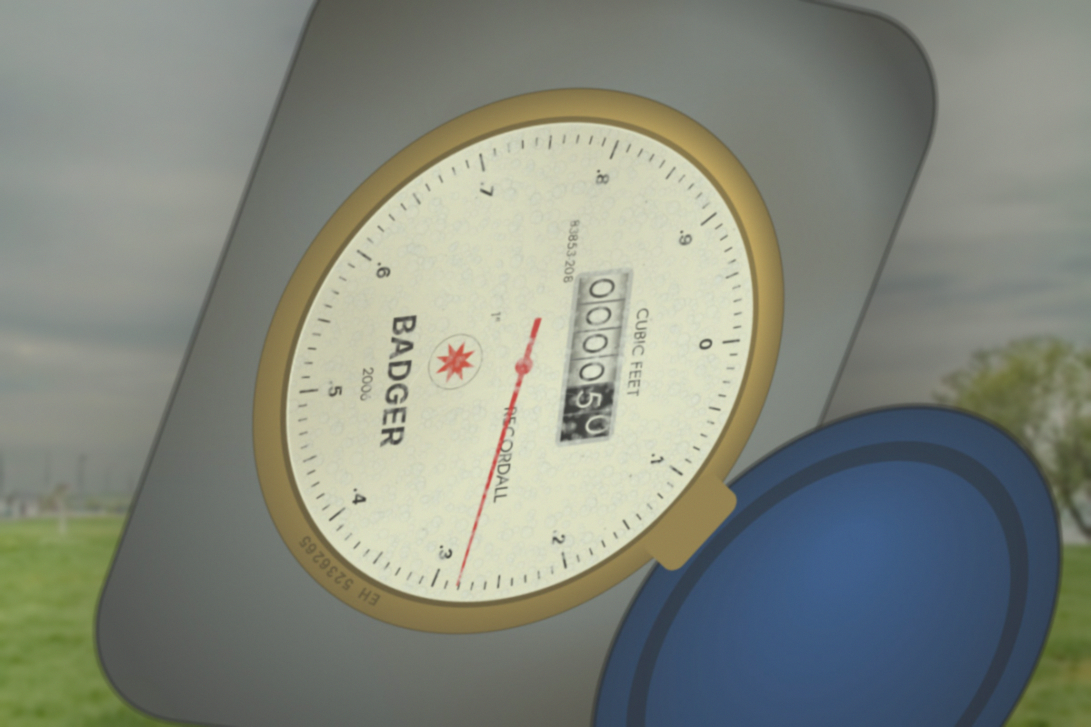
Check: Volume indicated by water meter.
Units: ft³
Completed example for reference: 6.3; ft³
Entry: 50.28; ft³
